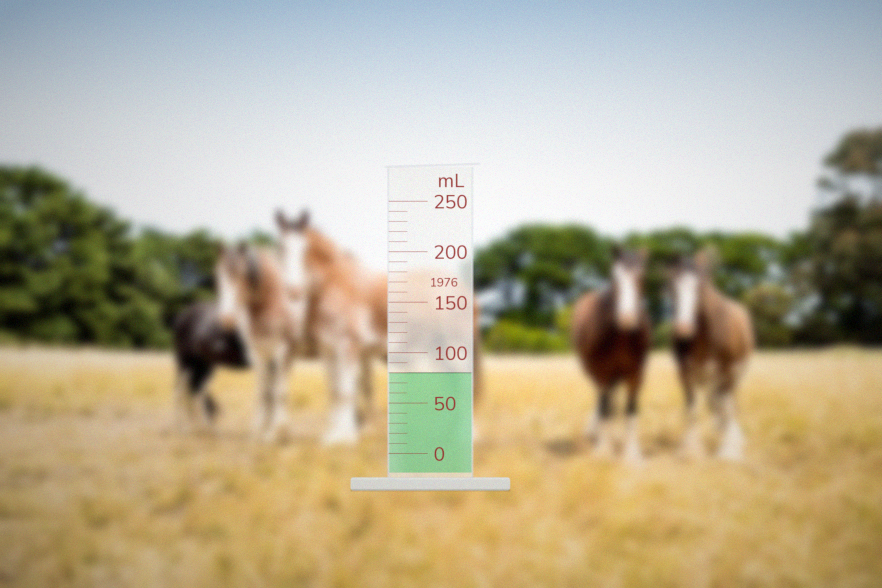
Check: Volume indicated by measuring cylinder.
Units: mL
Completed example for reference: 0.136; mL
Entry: 80; mL
